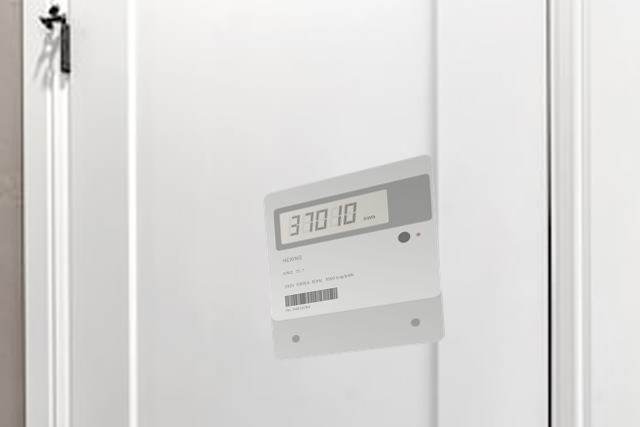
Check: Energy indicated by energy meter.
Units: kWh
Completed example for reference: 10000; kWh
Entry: 37010; kWh
